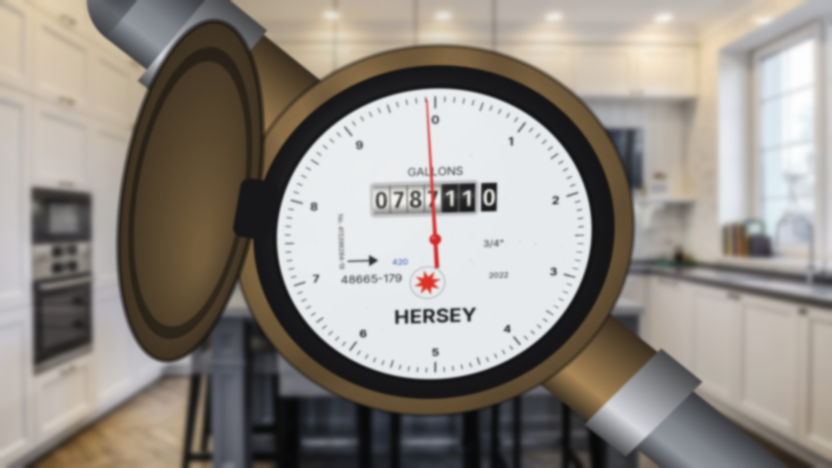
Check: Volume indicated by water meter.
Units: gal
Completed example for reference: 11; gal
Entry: 787109.9; gal
